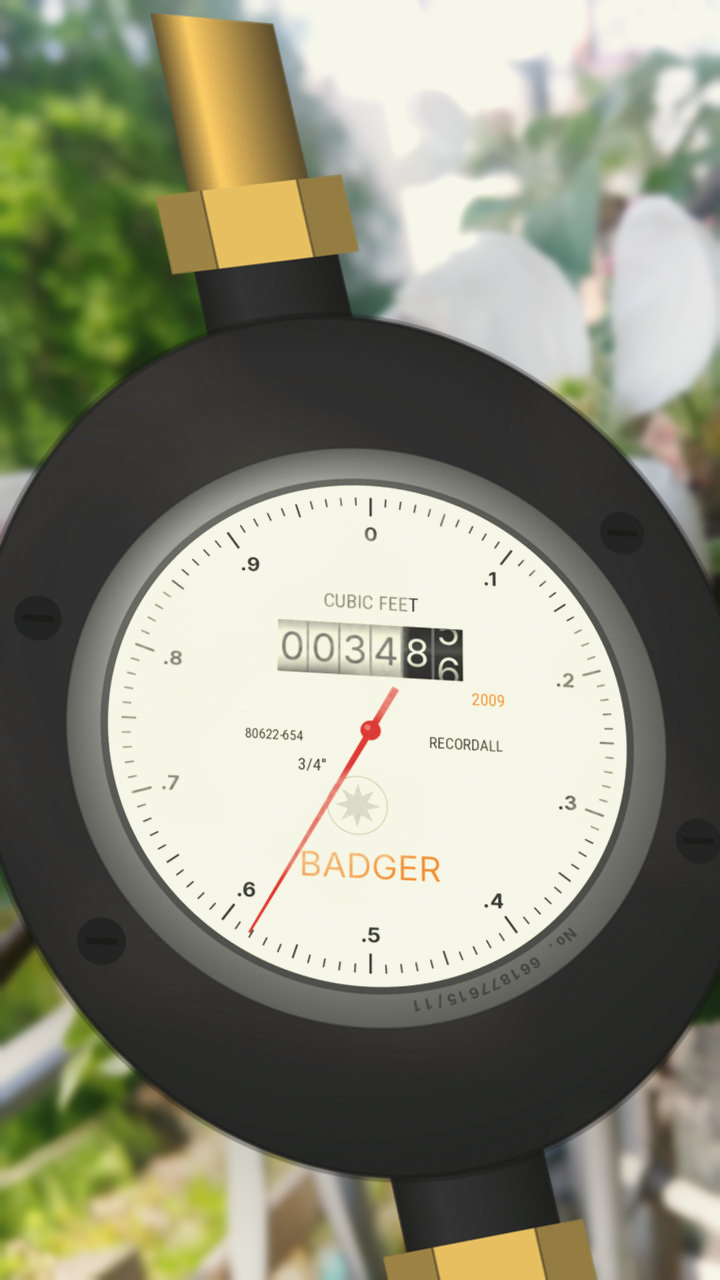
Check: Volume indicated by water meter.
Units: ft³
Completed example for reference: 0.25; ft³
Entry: 3485.58; ft³
